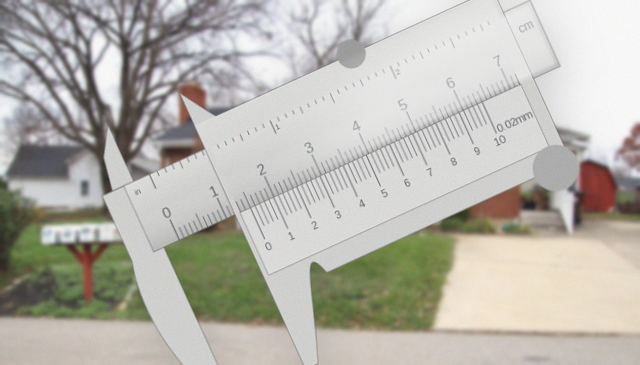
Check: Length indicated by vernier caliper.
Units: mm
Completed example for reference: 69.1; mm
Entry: 15.0; mm
